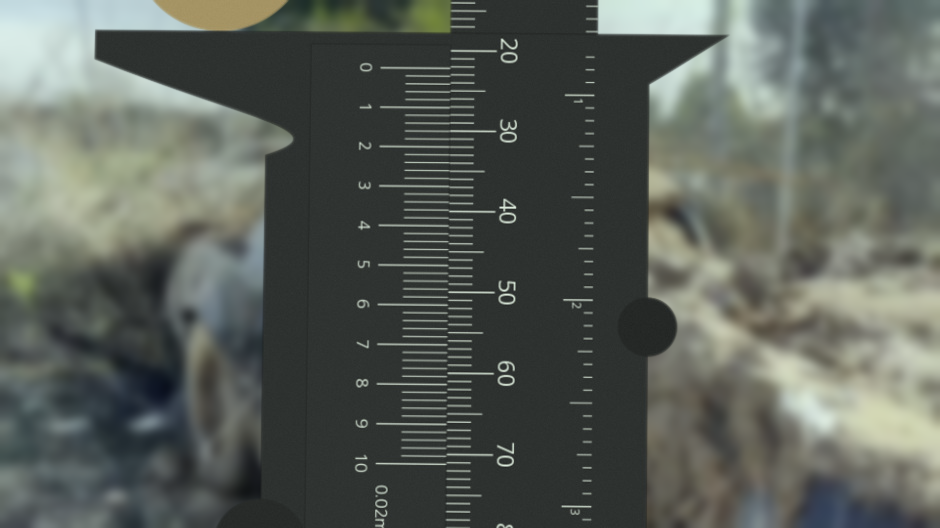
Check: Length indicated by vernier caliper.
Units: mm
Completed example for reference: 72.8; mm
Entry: 22.2; mm
